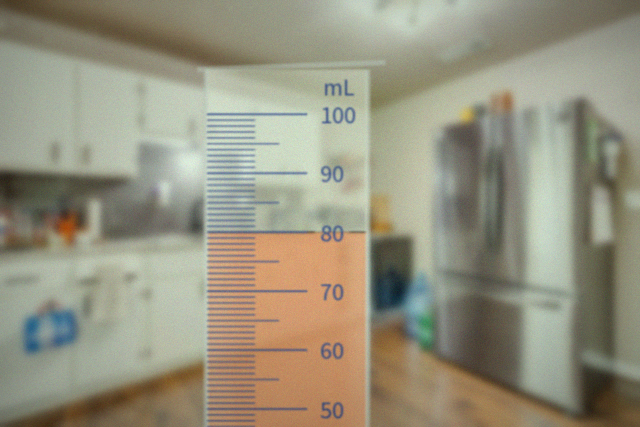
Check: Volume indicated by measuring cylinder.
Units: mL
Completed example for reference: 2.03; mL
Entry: 80; mL
